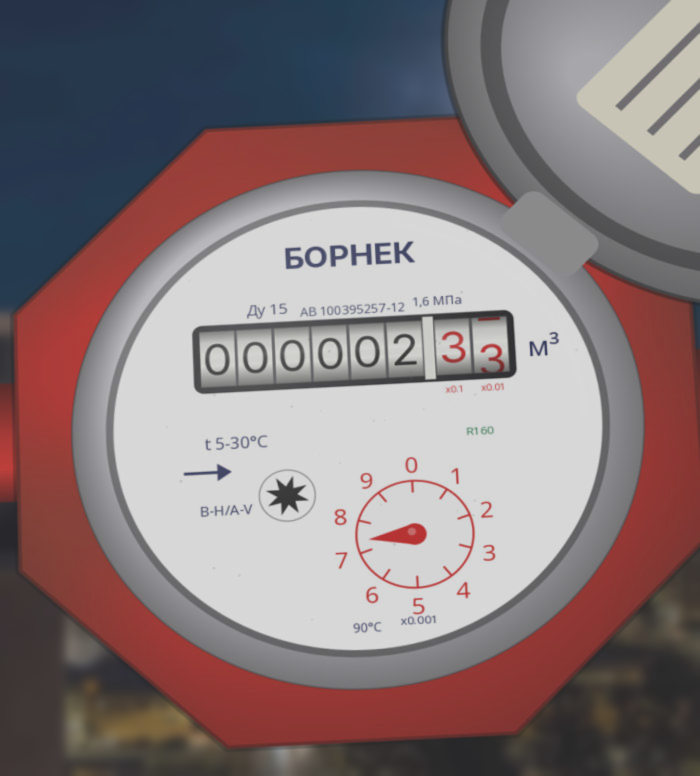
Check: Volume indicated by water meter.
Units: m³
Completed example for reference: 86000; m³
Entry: 2.327; m³
